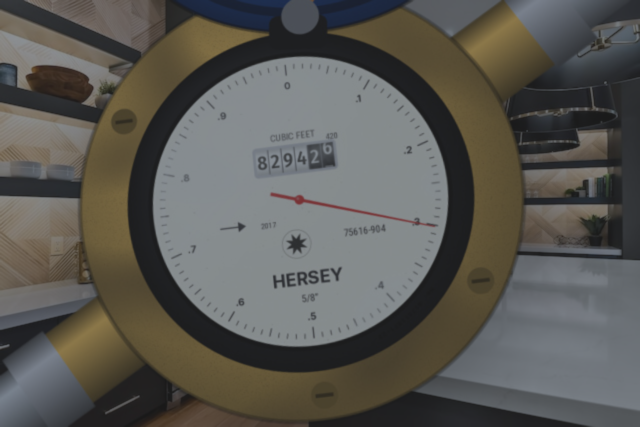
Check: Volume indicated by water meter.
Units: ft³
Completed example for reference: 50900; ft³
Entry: 829426.30; ft³
